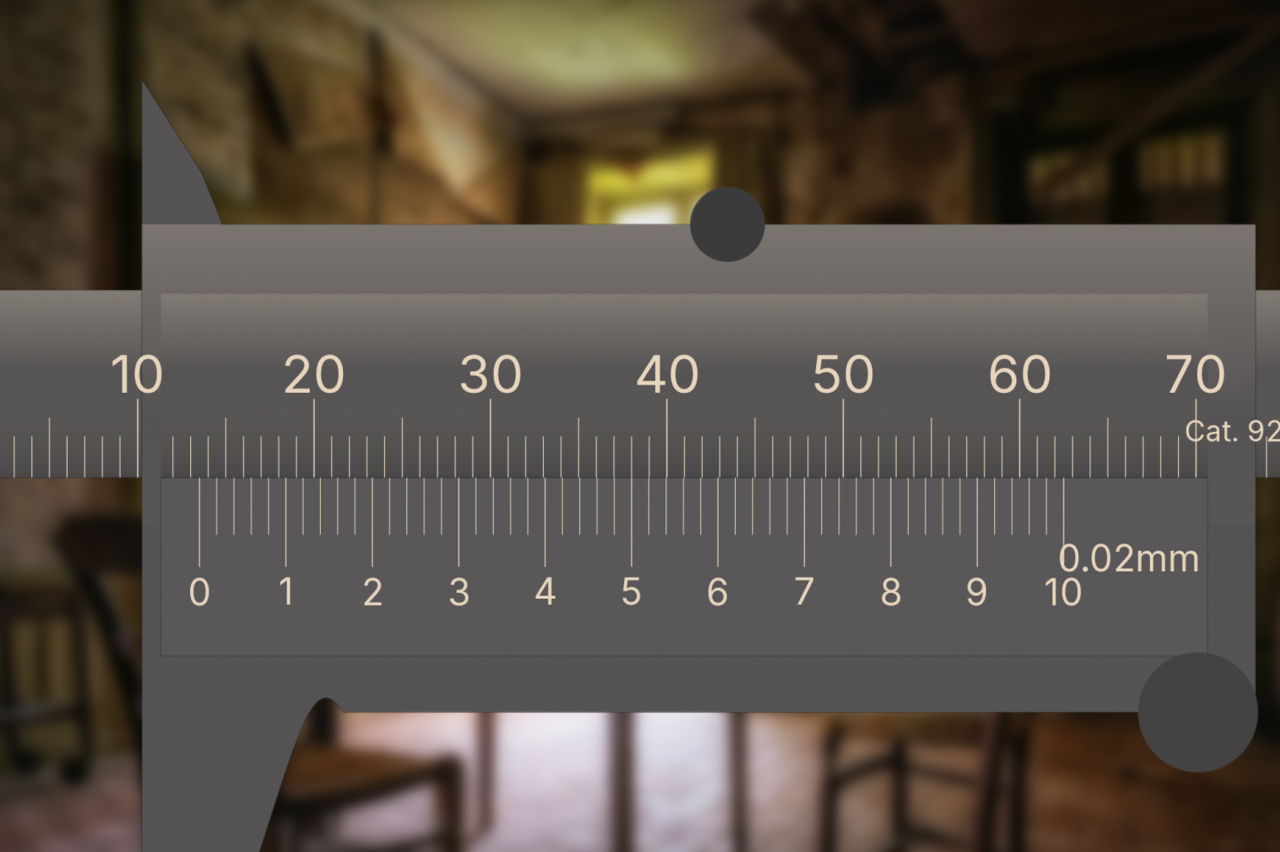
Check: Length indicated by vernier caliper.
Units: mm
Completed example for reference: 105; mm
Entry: 13.5; mm
